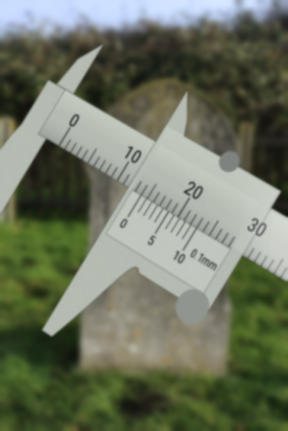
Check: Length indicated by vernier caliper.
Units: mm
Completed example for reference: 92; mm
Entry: 14.0; mm
